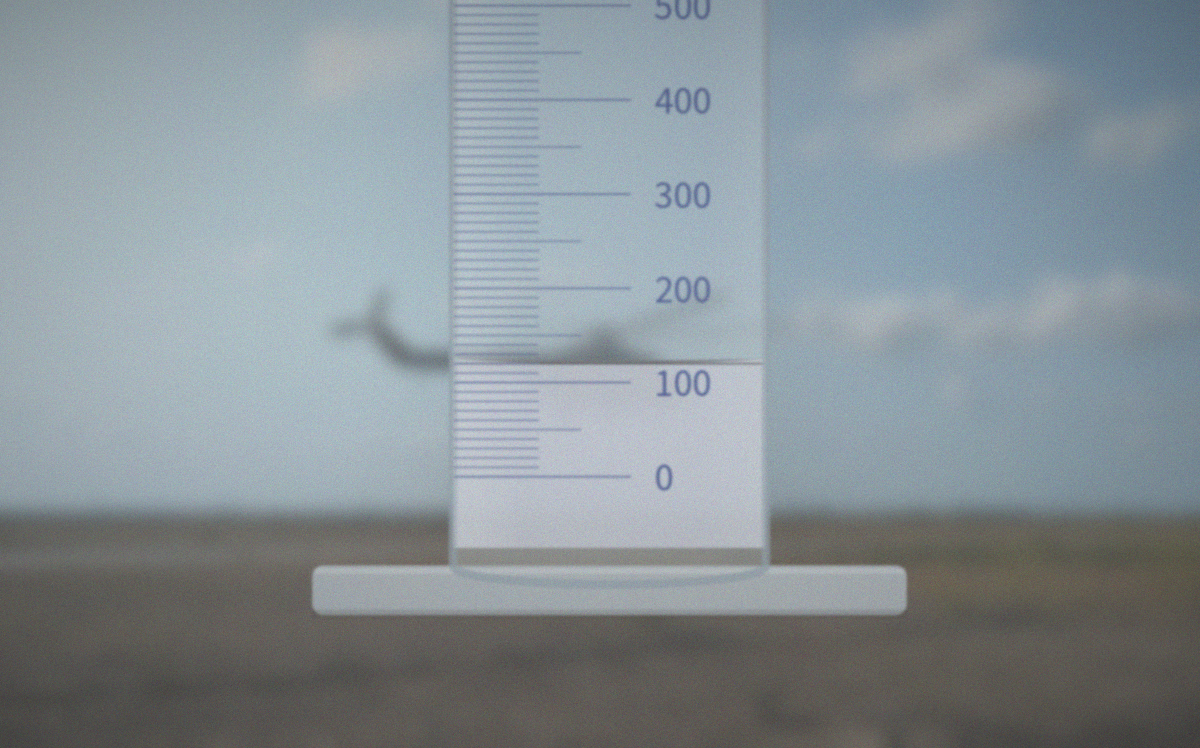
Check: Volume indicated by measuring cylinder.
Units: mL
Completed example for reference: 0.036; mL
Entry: 120; mL
